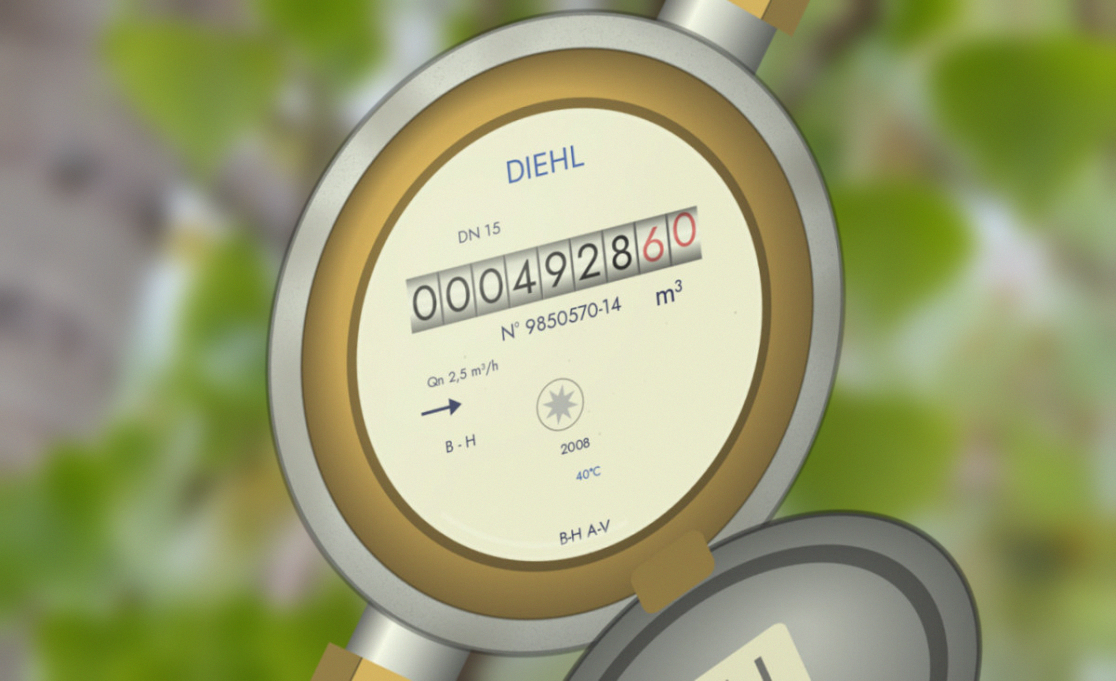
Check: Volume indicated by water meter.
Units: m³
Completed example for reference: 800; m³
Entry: 4928.60; m³
